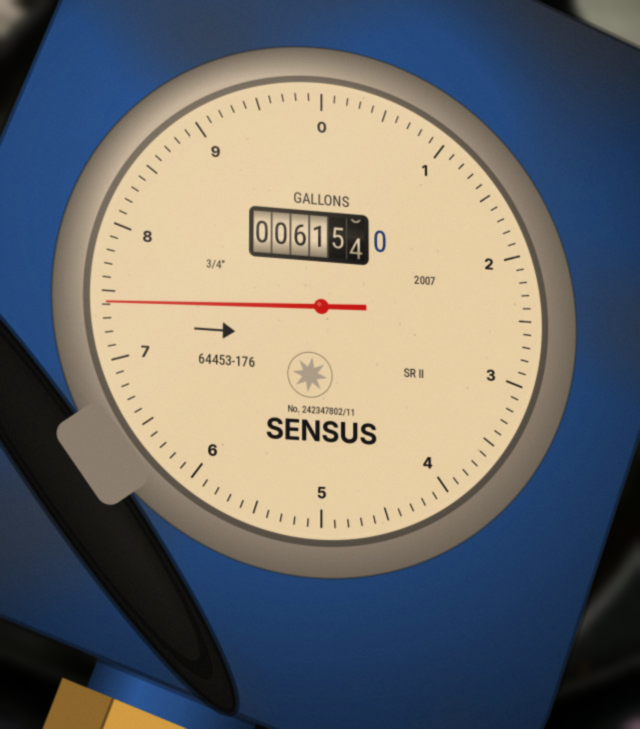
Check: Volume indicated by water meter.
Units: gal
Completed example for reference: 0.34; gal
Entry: 61537.4; gal
